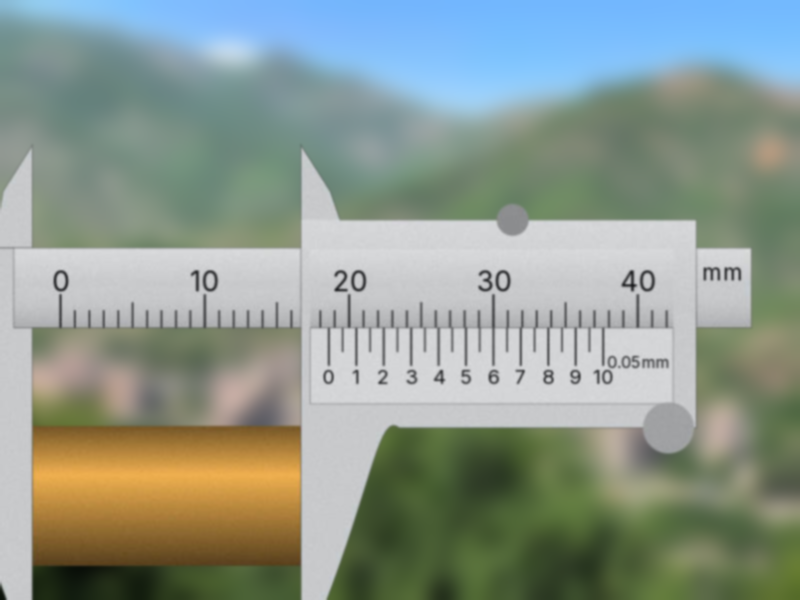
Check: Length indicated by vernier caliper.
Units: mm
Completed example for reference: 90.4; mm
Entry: 18.6; mm
